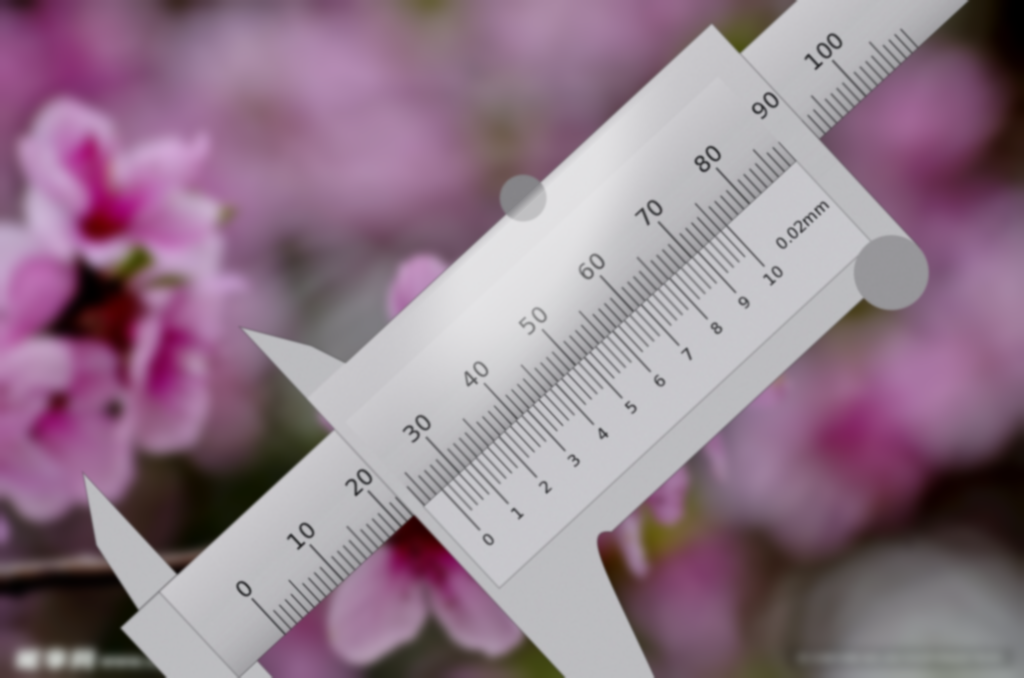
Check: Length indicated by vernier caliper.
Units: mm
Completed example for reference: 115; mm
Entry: 27.0; mm
